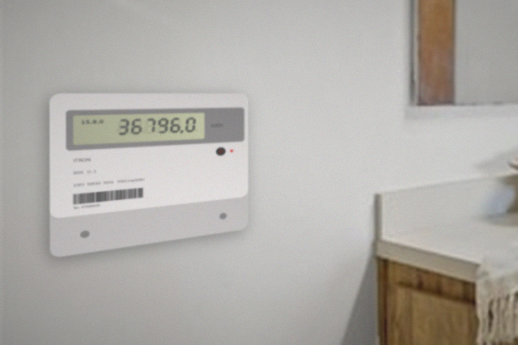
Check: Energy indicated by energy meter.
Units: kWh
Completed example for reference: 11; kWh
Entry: 36796.0; kWh
